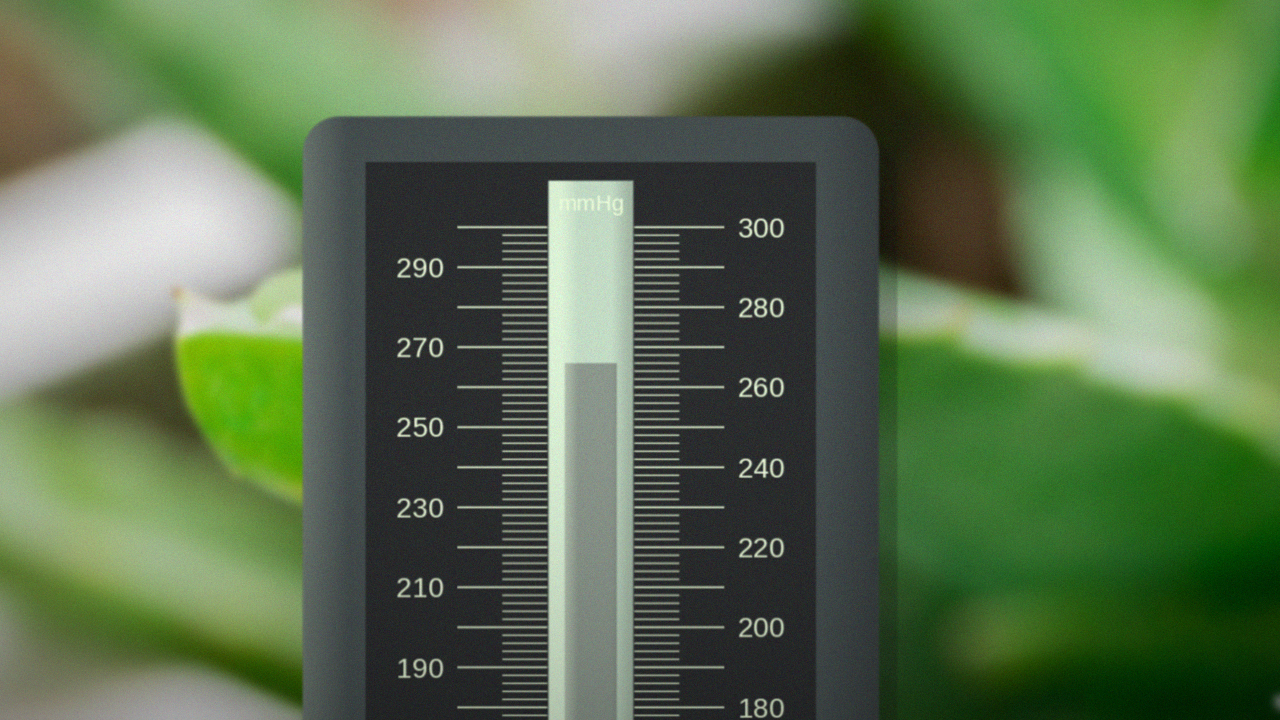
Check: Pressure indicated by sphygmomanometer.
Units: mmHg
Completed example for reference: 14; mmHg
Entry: 266; mmHg
